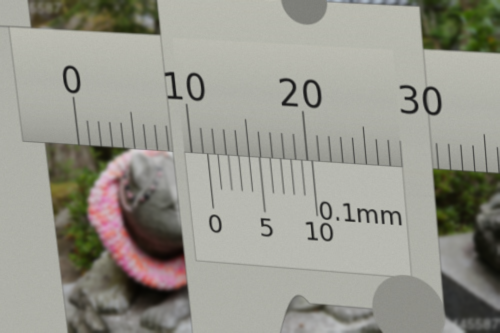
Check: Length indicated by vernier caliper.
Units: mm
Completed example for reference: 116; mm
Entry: 11.4; mm
